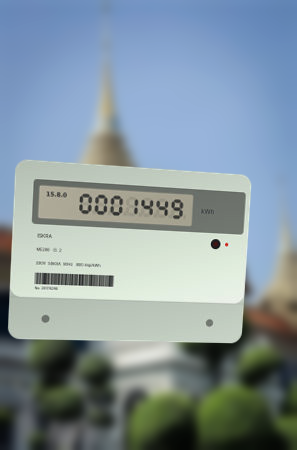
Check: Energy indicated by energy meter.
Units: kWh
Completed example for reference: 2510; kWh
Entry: 1449; kWh
